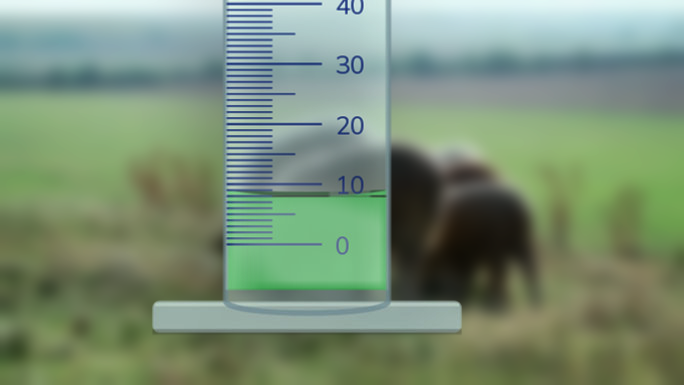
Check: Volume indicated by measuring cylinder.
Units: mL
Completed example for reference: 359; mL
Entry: 8; mL
